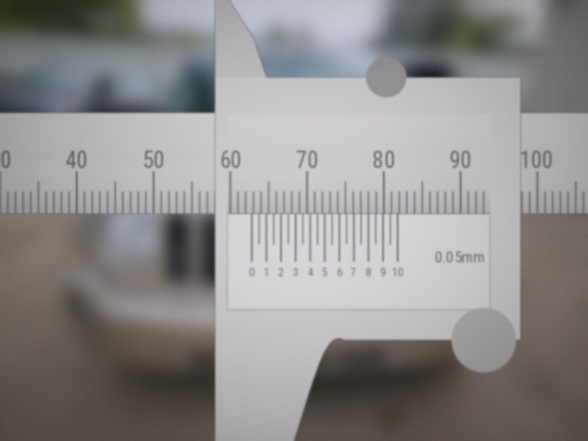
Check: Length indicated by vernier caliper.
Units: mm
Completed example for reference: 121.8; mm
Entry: 62.8; mm
